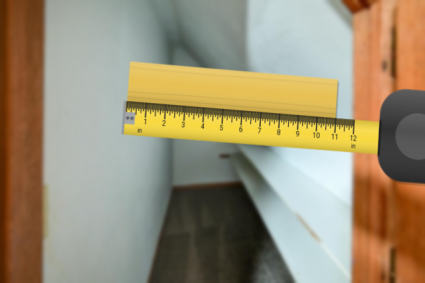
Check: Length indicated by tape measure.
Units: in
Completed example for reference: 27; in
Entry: 11; in
